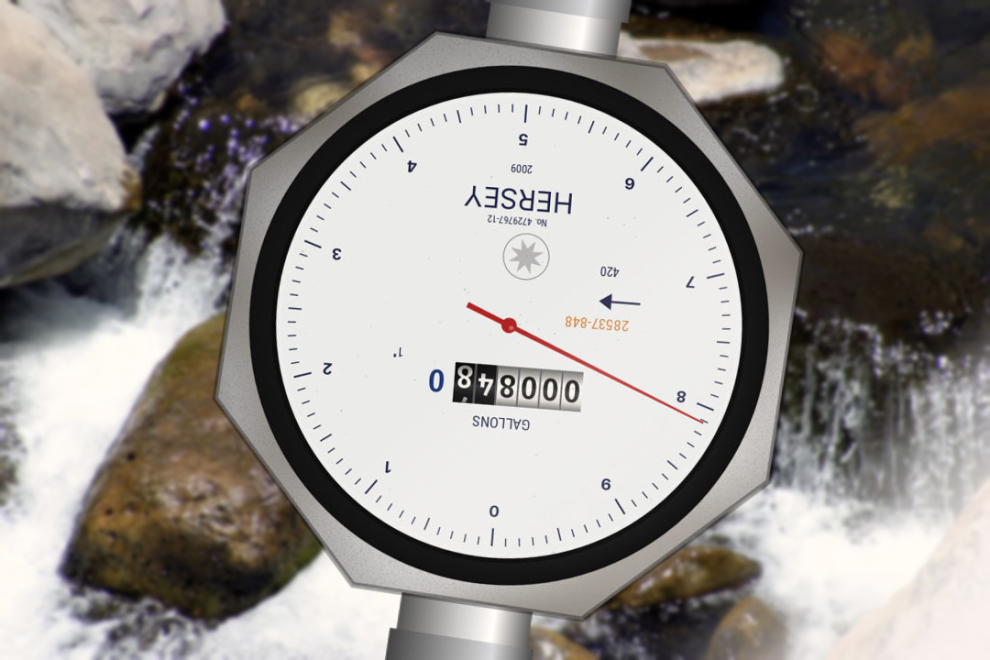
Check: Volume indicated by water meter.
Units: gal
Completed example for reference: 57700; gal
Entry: 8478.1; gal
